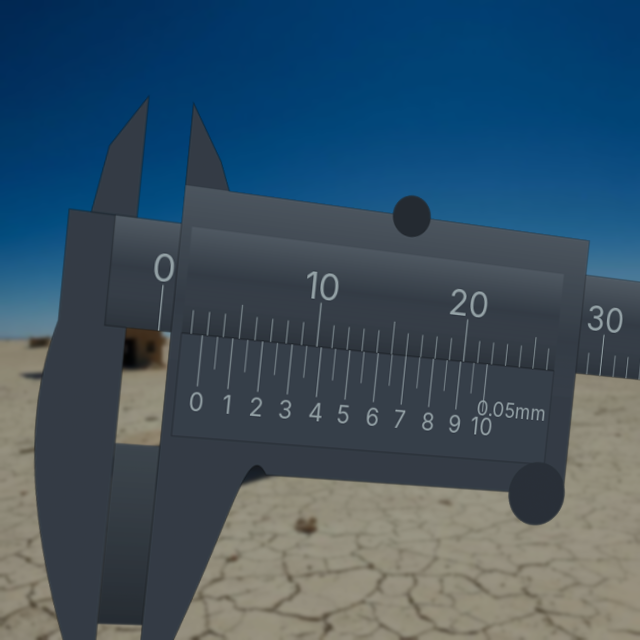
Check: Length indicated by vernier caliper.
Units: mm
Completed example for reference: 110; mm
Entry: 2.7; mm
